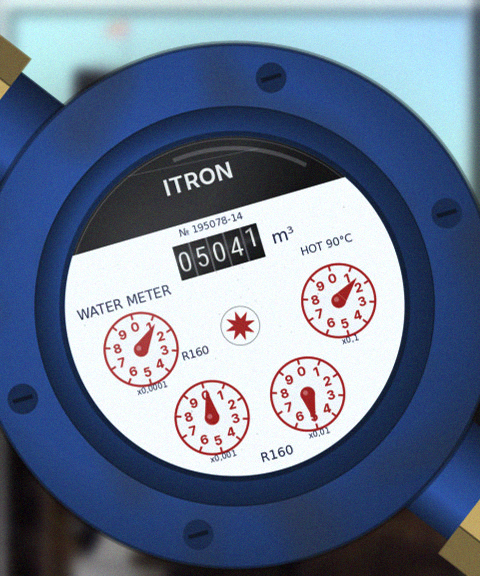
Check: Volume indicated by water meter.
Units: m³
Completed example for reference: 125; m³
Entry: 5041.1501; m³
